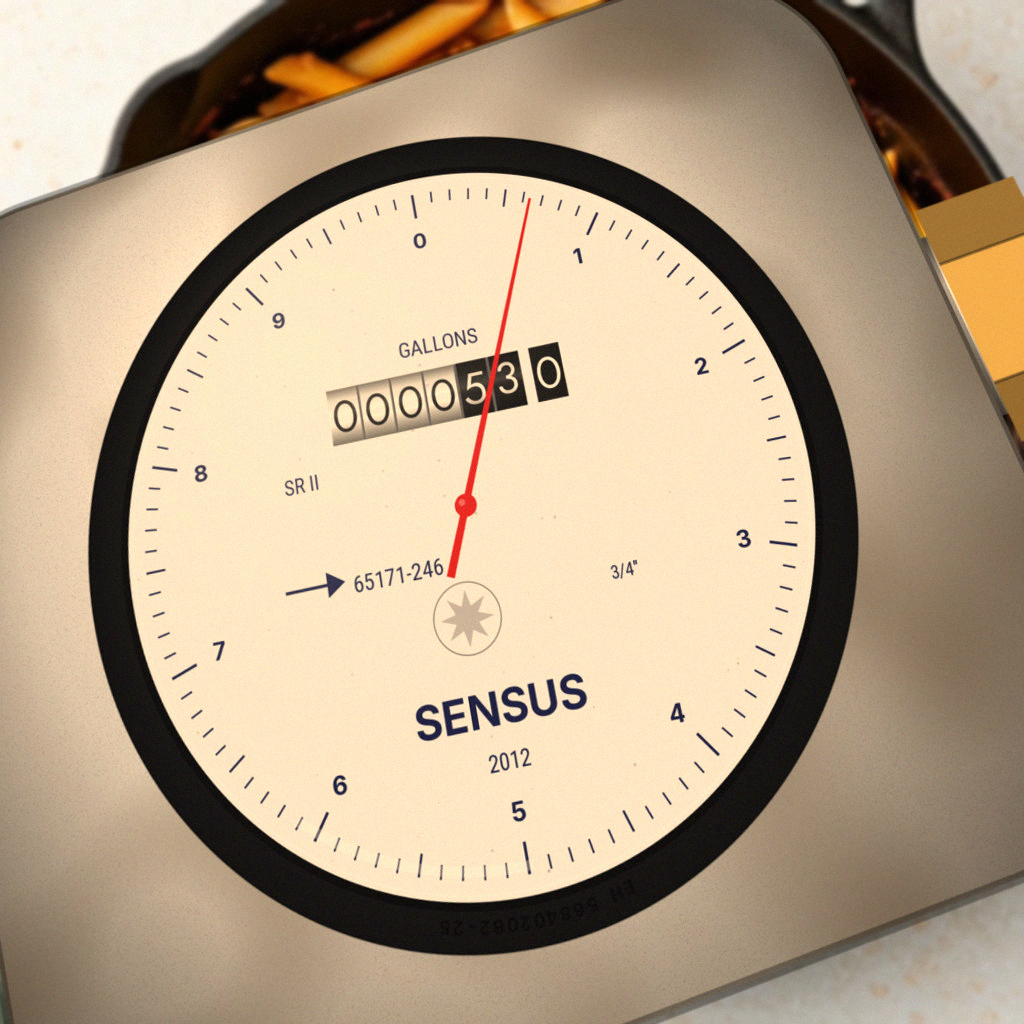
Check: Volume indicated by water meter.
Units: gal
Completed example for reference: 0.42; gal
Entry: 530.6; gal
